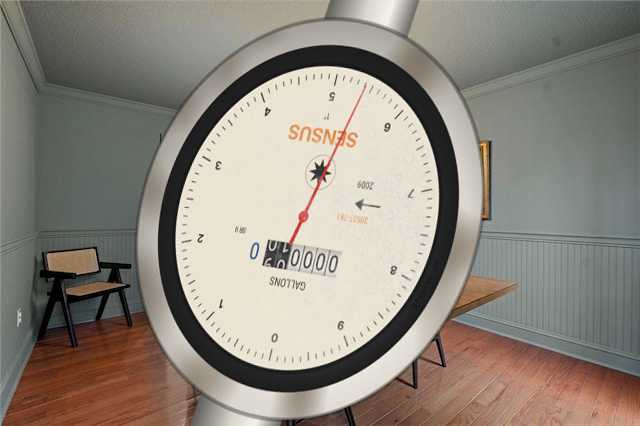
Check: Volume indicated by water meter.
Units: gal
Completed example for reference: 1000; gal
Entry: 95.4; gal
